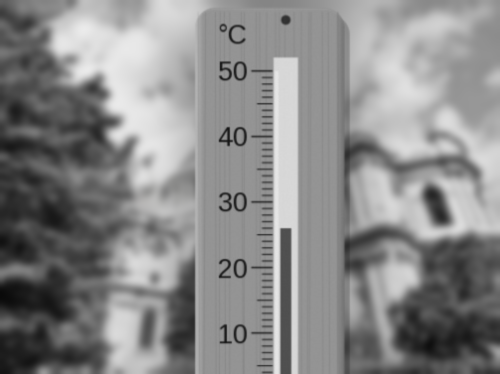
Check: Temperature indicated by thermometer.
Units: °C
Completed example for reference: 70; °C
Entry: 26; °C
